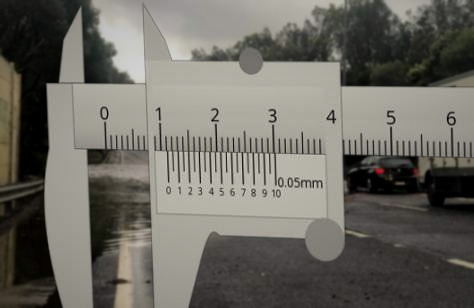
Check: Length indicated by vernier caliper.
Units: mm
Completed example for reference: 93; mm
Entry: 11.2; mm
